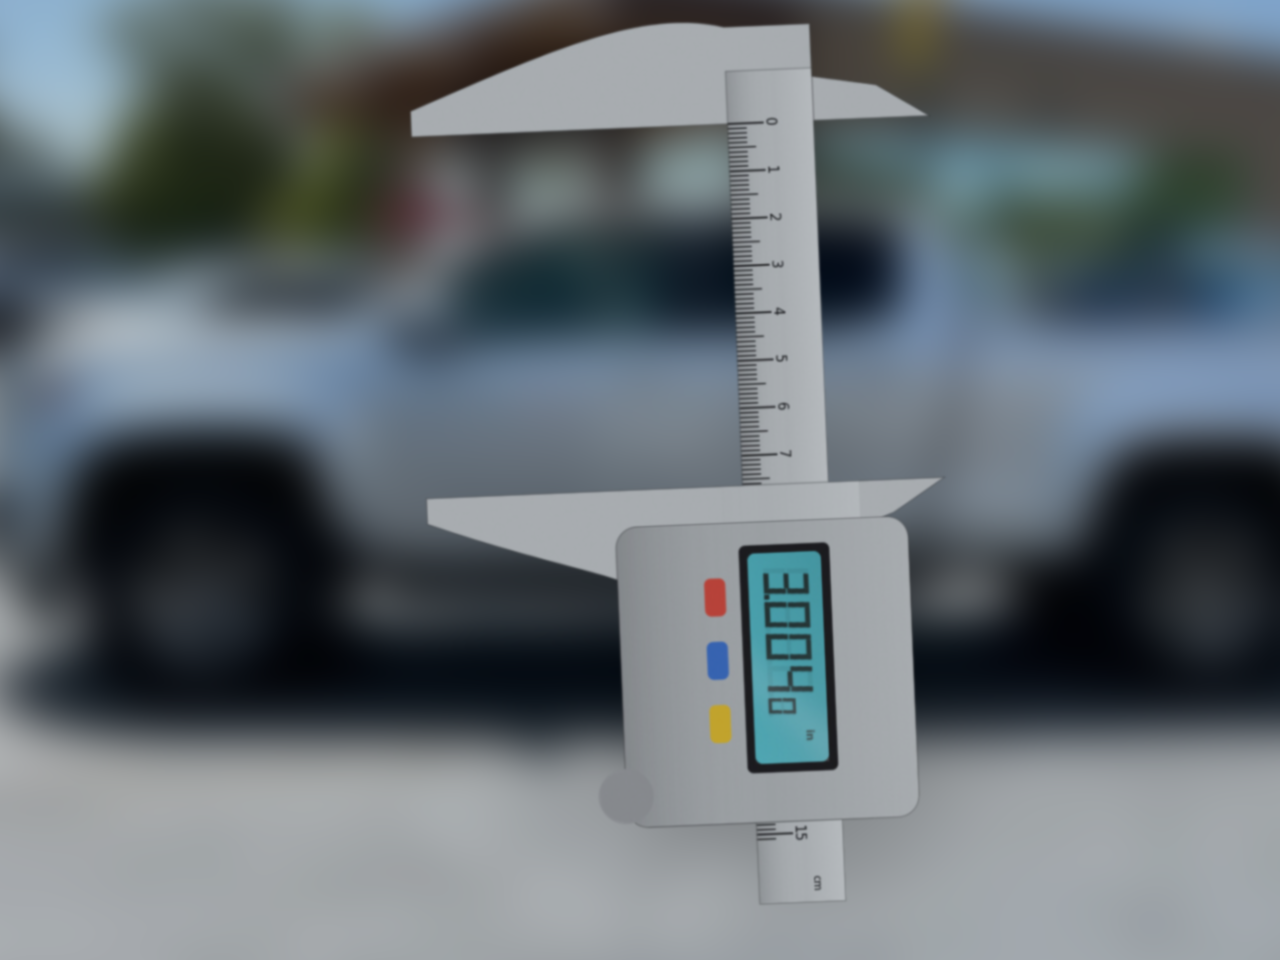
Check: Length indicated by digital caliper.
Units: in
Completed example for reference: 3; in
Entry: 3.0040; in
